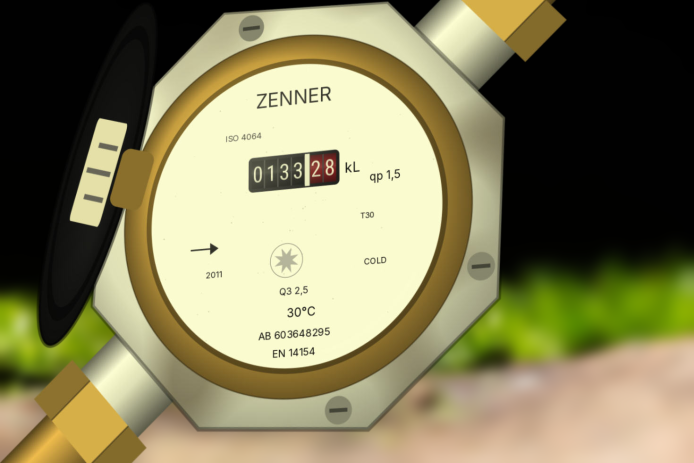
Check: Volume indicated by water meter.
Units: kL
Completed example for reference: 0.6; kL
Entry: 133.28; kL
